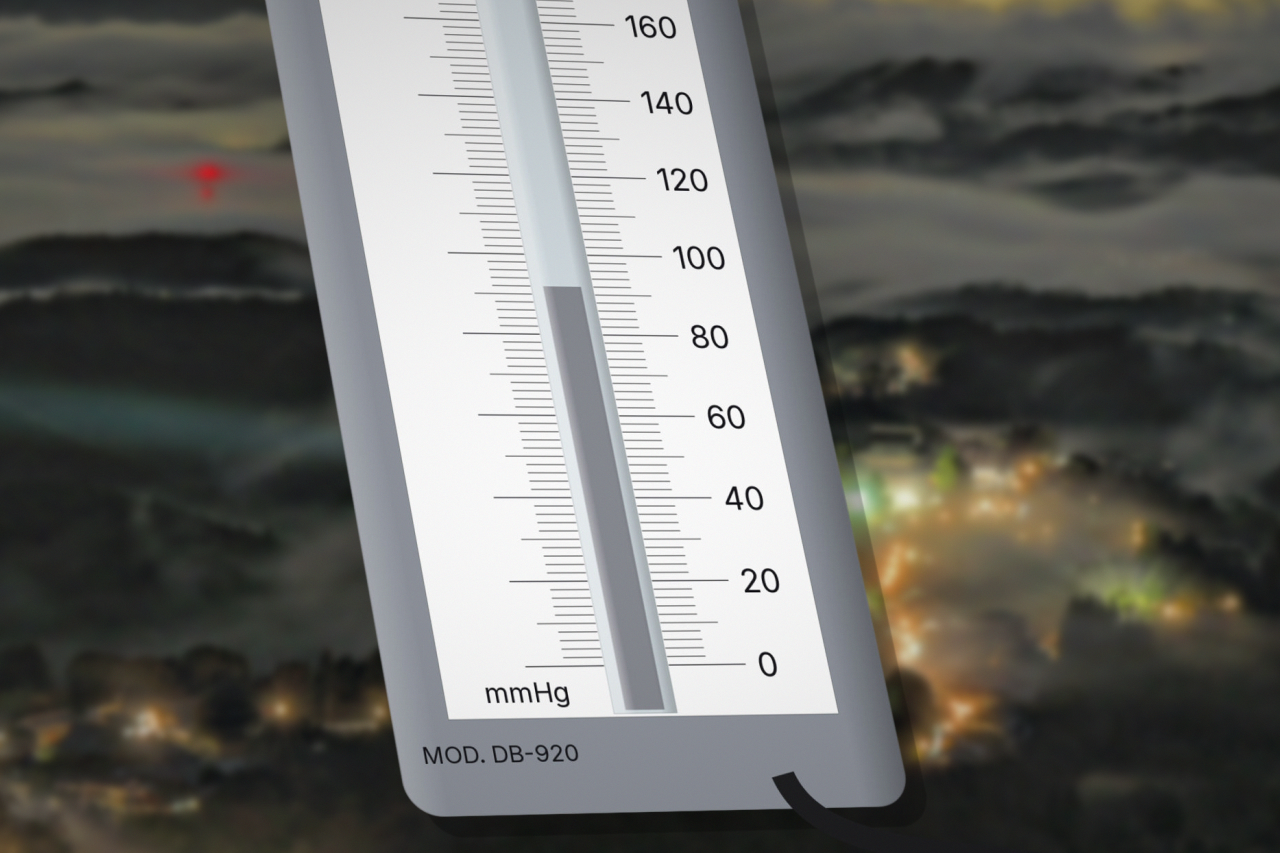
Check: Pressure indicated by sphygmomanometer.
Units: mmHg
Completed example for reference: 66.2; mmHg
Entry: 92; mmHg
